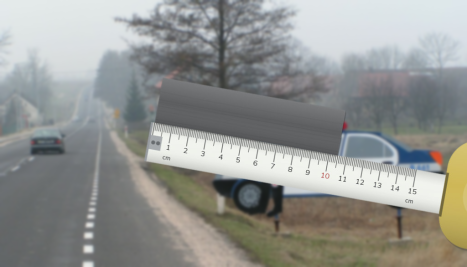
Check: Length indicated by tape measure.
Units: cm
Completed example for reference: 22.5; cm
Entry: 10.5; cm
